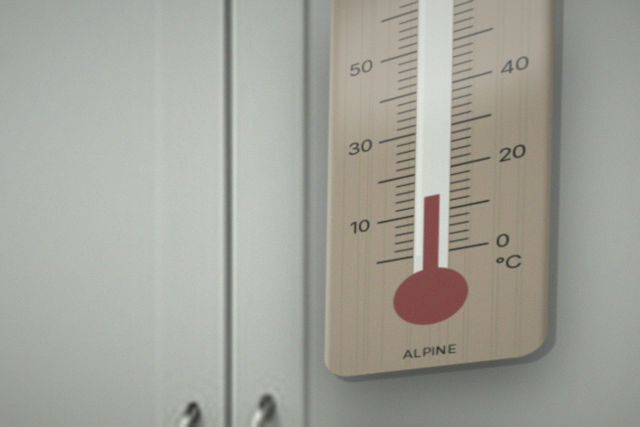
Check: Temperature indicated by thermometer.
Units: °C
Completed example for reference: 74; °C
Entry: 14; °C
